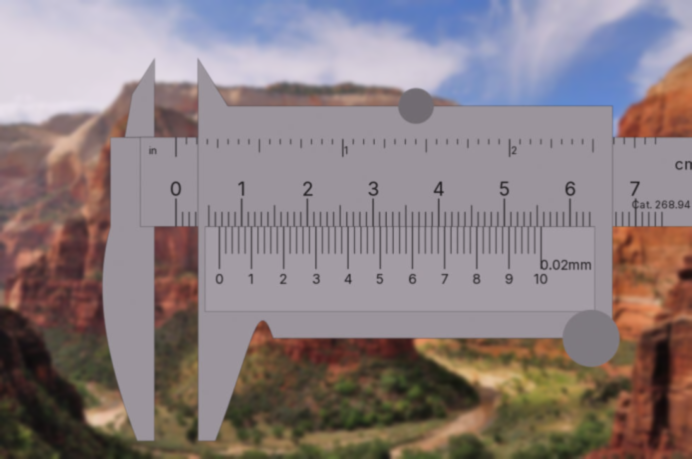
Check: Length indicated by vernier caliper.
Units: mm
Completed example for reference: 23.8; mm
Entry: 6.6; mm
